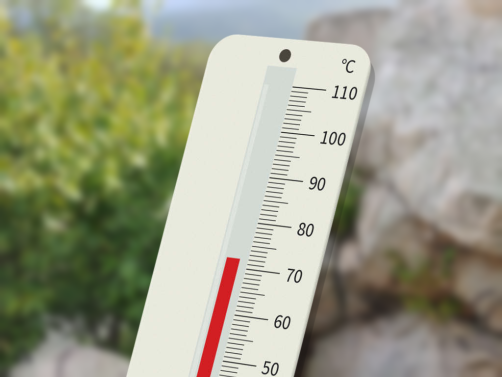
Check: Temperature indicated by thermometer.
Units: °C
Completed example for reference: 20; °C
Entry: 72; °C
